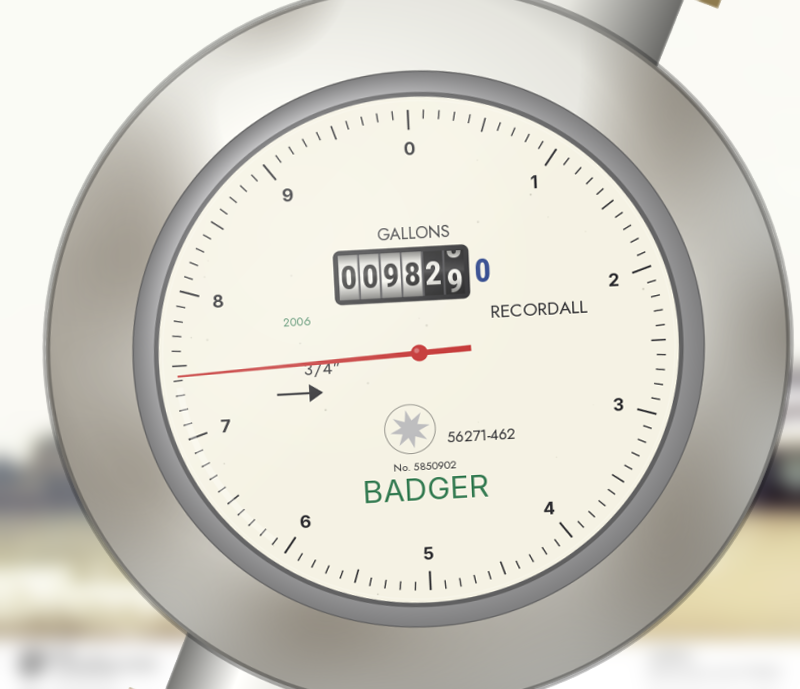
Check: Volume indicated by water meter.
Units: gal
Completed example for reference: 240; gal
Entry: 98287.4; gal
